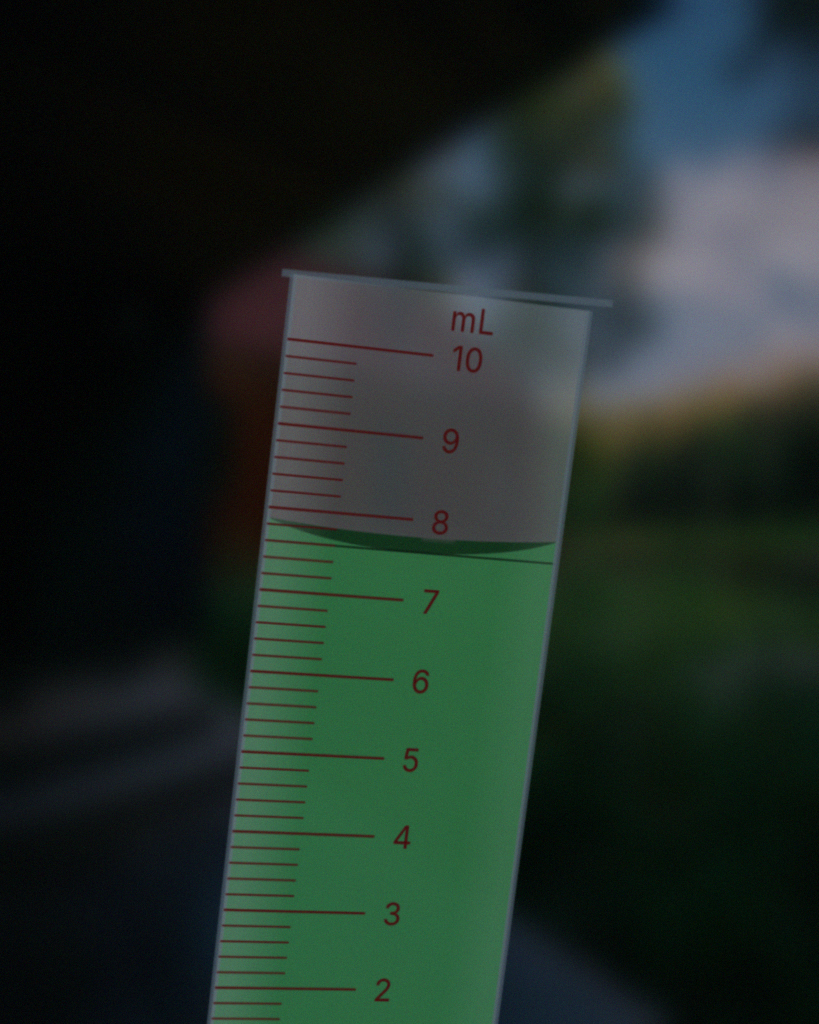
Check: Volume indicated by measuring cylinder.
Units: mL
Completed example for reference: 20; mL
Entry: 7.6; mL
